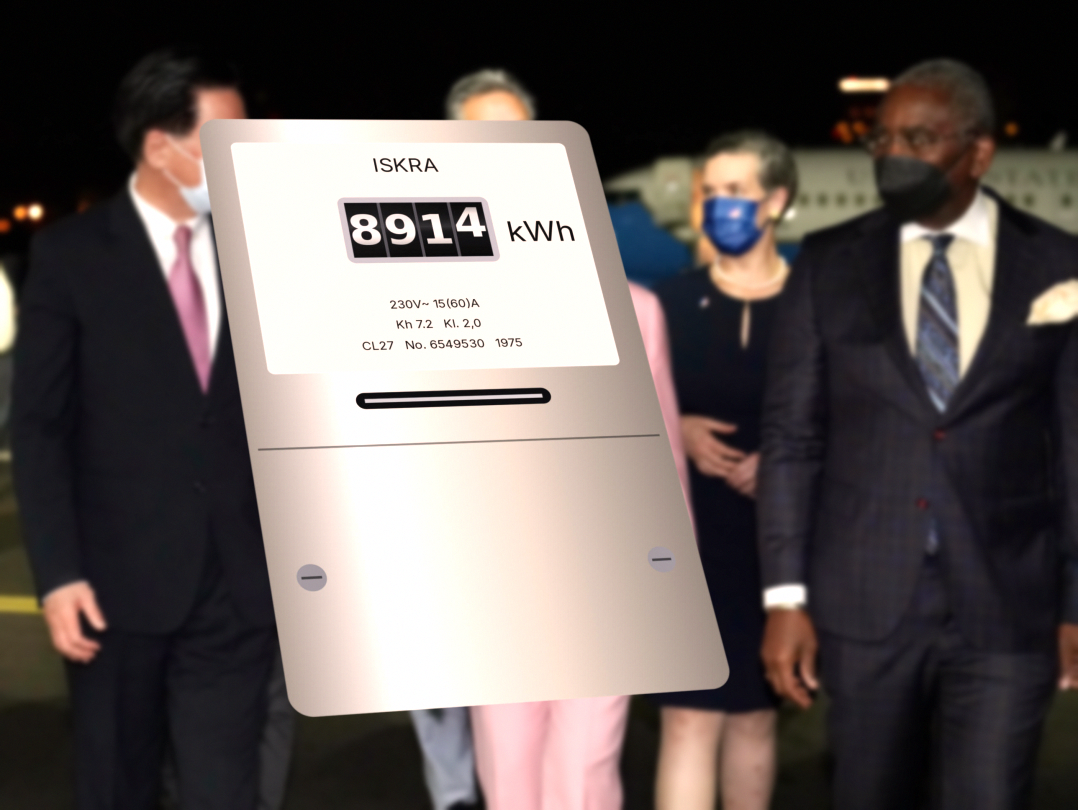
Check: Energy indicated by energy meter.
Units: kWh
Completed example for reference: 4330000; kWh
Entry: 8914; kWh
